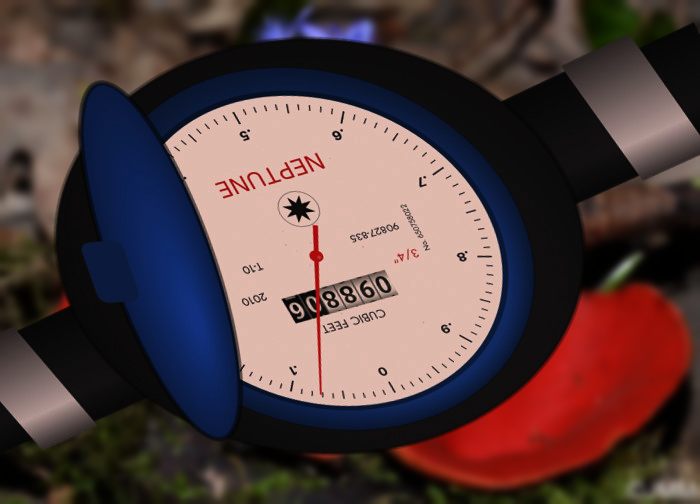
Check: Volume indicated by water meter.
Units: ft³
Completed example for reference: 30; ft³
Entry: 98806.07; ft³
